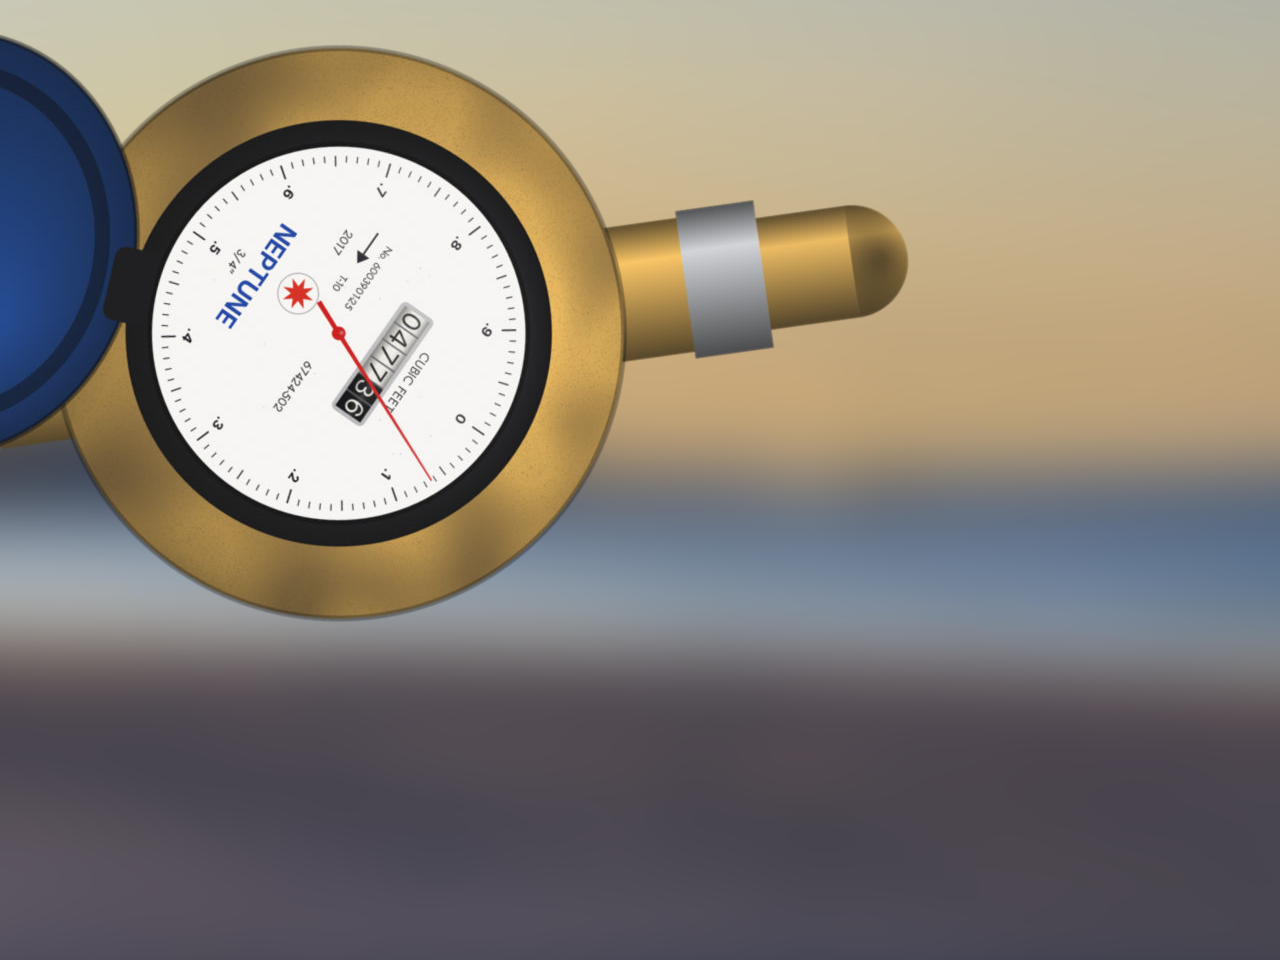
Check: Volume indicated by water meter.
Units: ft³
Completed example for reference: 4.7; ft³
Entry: 47736.06; ft³
